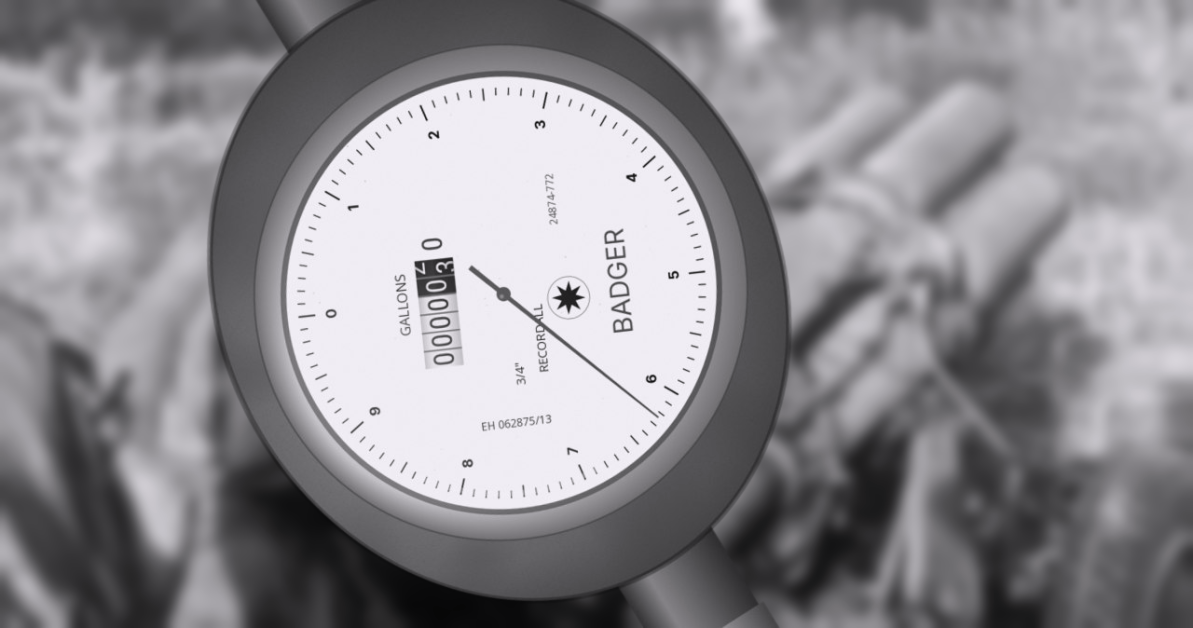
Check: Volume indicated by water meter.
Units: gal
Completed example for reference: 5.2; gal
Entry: 26.2; gal
